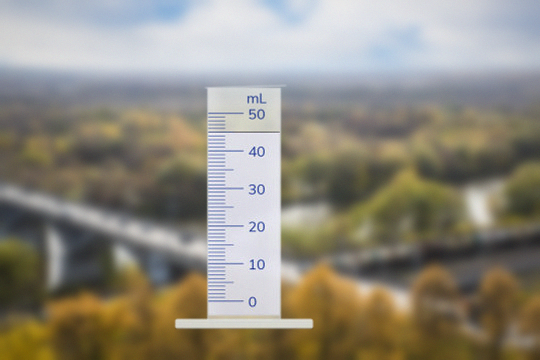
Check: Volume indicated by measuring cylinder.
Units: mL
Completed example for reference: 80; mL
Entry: 45; mL
